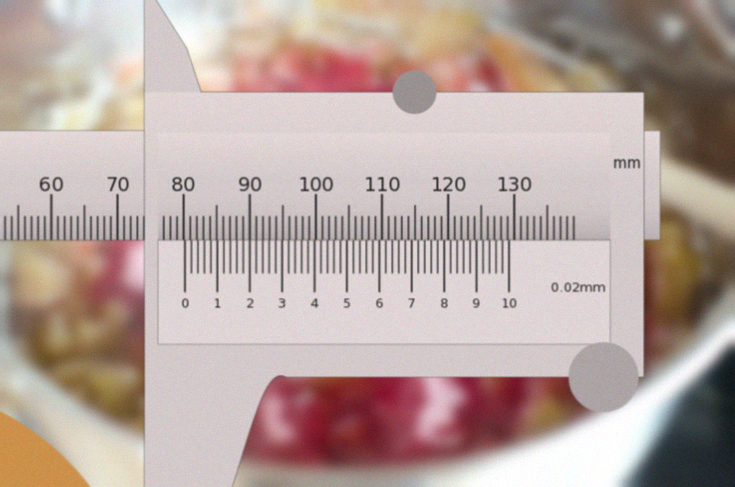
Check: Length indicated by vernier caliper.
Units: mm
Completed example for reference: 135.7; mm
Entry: 80.2; mm
